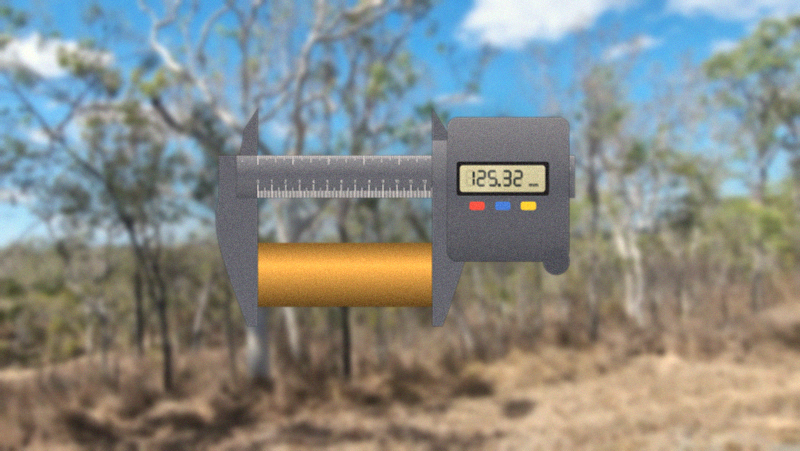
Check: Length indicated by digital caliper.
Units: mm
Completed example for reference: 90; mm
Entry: 125.32; mm
